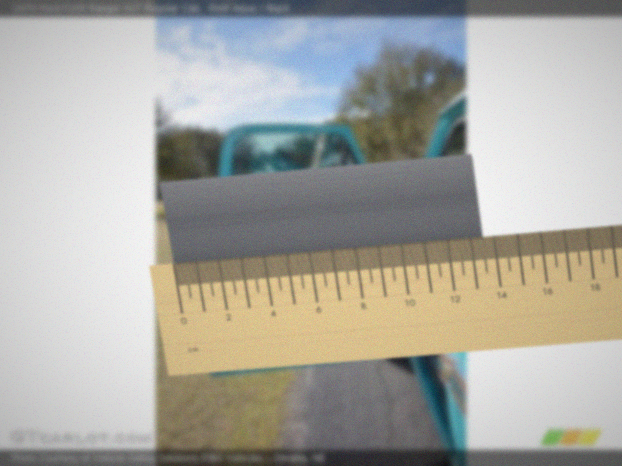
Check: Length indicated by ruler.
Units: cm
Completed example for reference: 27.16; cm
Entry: 13.5; cm
